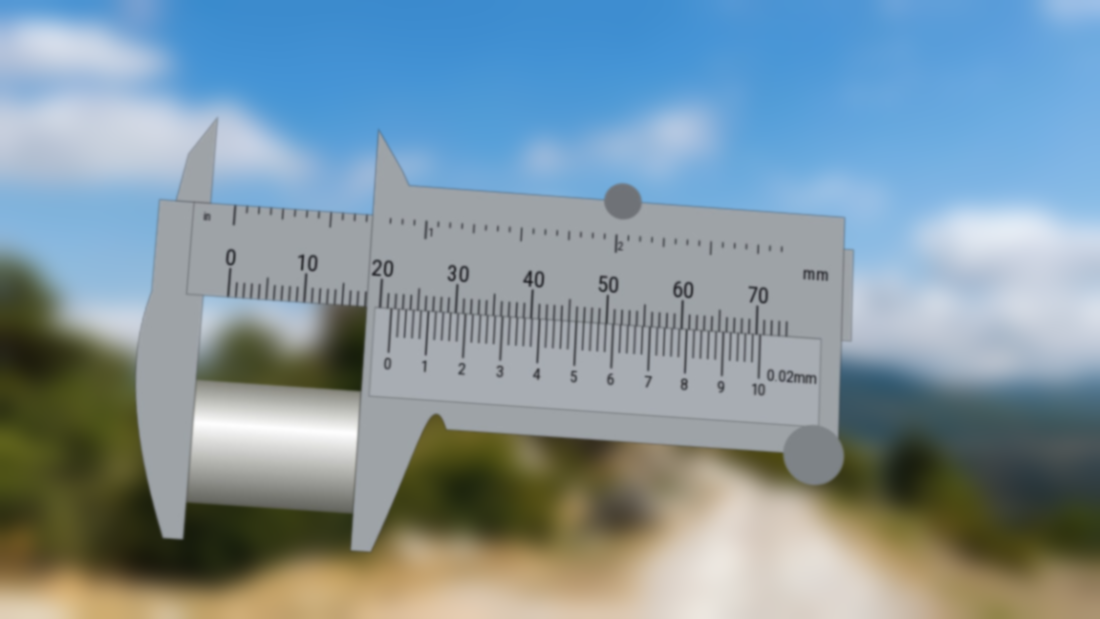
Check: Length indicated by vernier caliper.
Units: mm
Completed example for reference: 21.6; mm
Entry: 21.5; mm
